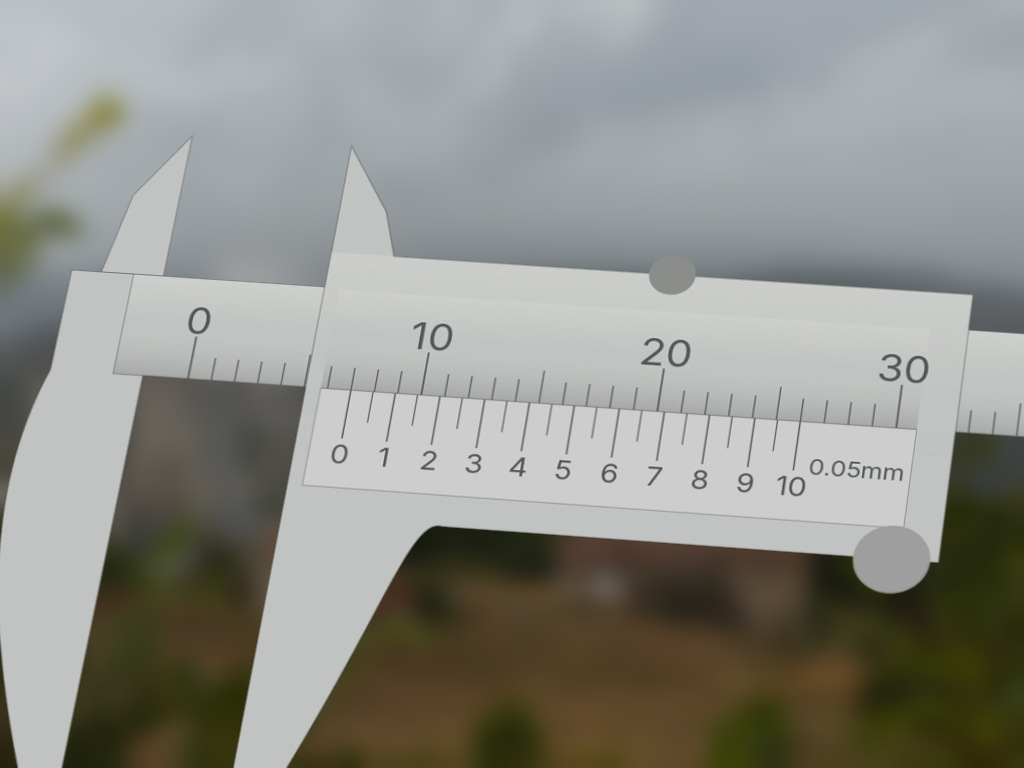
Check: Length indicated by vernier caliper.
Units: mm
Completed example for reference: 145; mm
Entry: 7.0; mm
